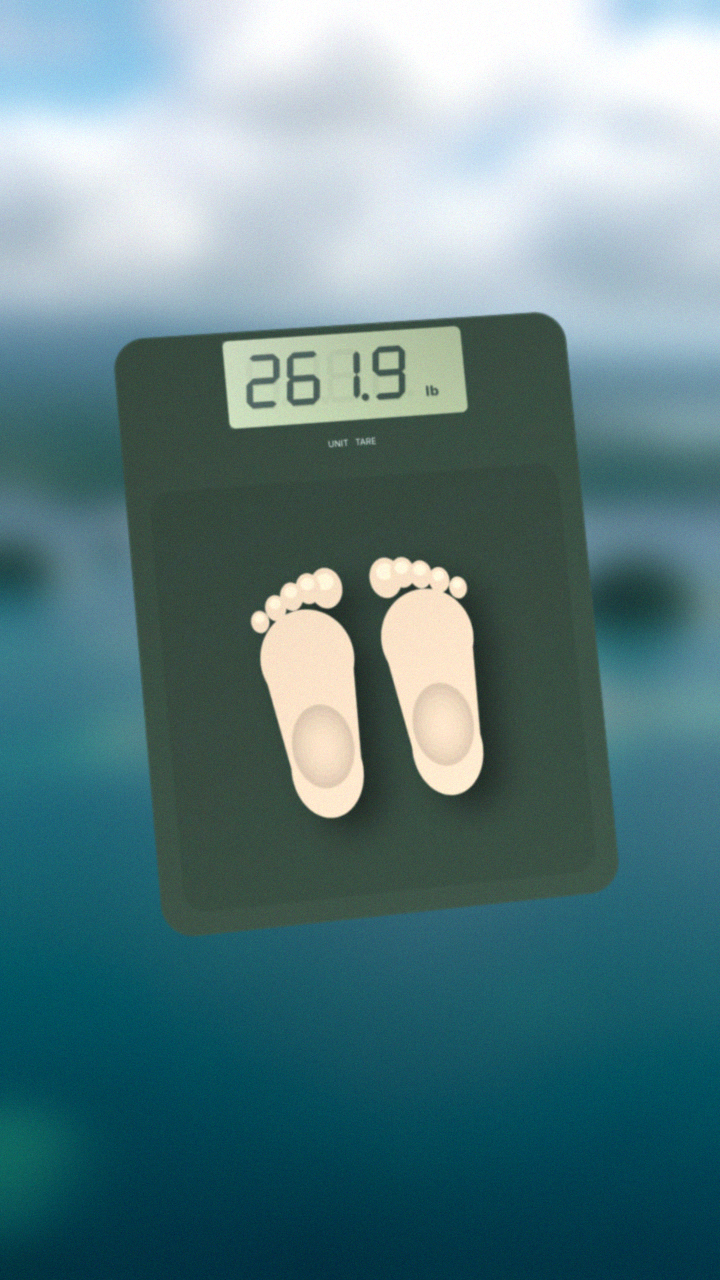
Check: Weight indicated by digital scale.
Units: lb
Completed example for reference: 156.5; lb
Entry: 261.9; lb
